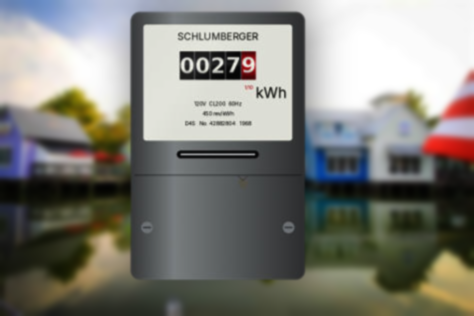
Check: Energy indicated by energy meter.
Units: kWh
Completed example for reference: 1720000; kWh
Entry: 27.9; kWh
